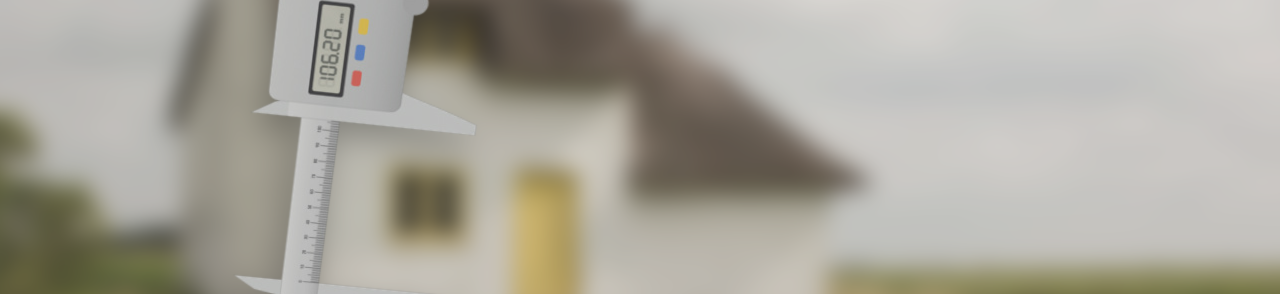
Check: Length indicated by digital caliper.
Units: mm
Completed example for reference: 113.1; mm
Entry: 106.20; mm
